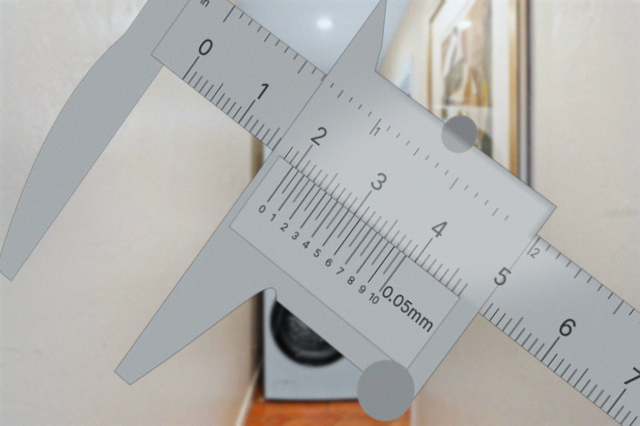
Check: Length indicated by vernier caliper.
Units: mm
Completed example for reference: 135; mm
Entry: 19.6; mm
